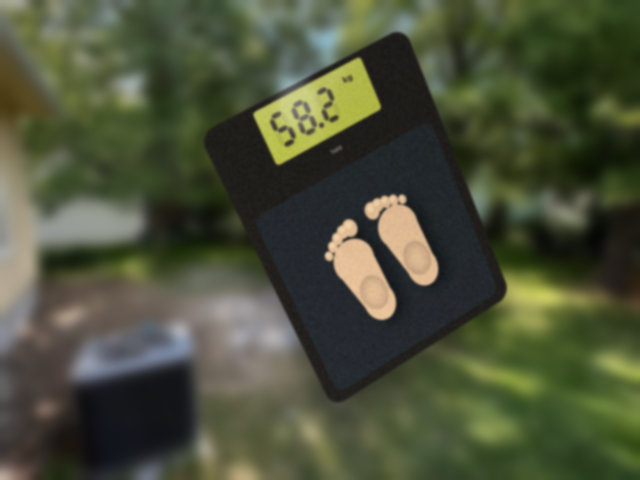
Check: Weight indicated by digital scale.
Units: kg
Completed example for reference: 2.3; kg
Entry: 58.2; kg
